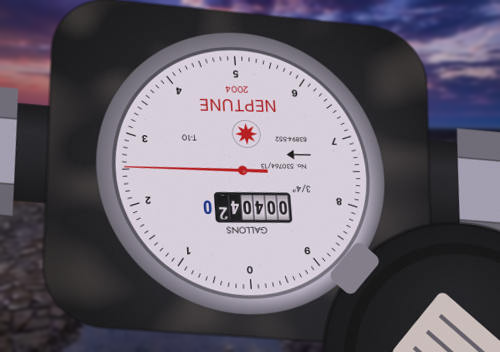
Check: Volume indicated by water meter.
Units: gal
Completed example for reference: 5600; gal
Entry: 40422.5; gal
